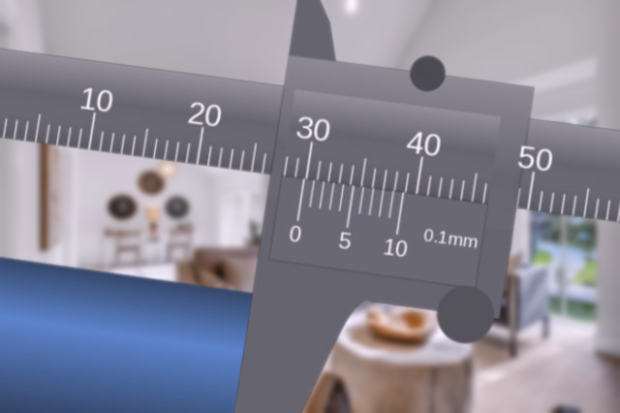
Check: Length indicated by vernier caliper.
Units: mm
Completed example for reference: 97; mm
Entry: 29.8; mm
